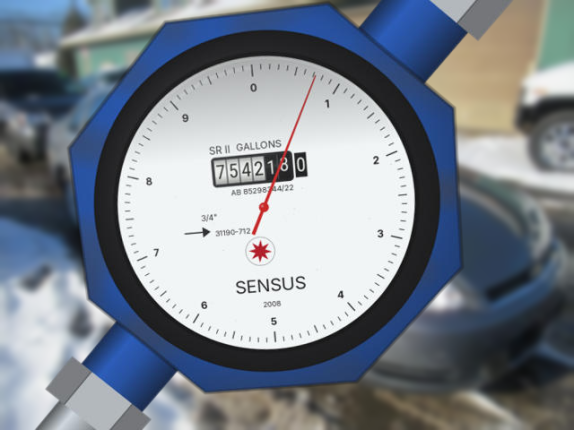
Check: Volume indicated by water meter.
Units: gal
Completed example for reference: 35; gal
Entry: 7542180.7; gal
